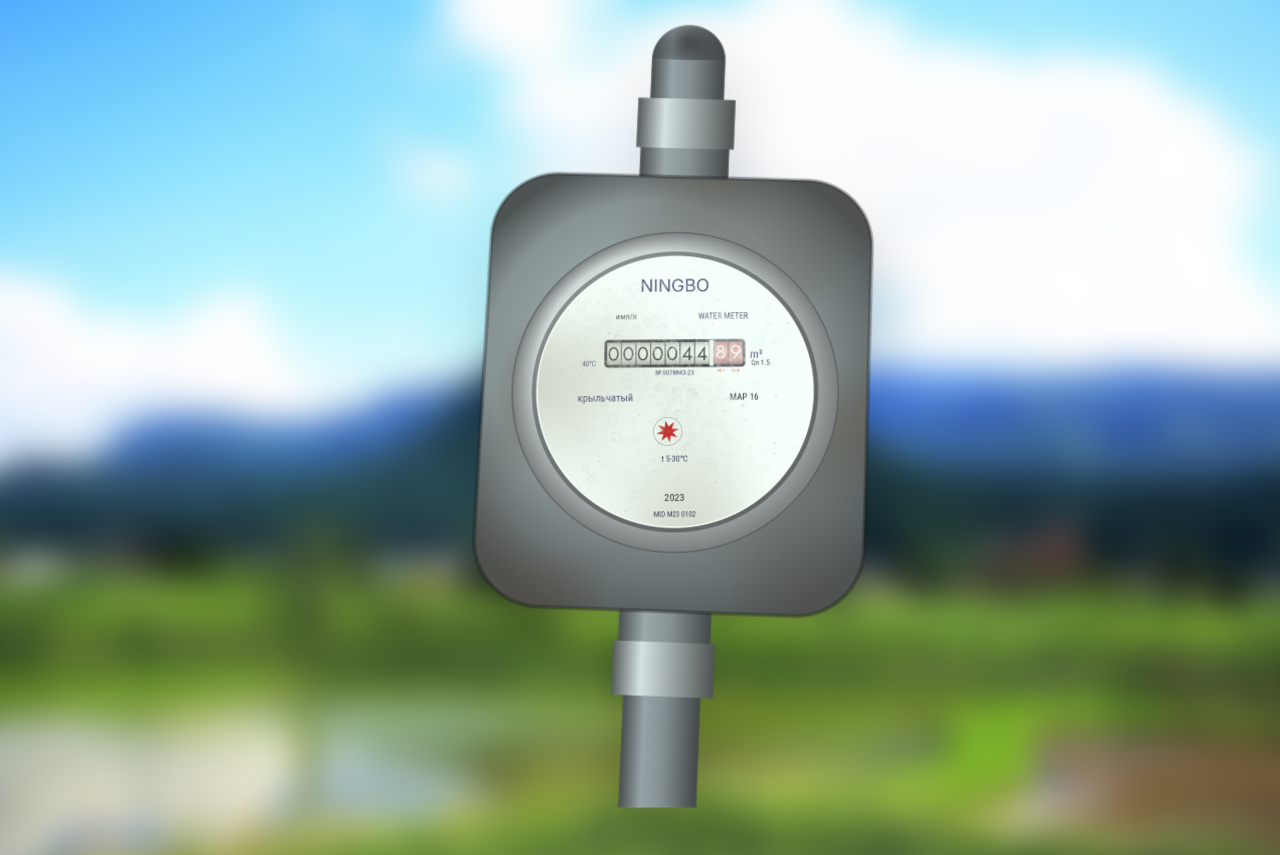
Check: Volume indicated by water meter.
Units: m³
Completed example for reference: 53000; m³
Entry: 44.89; m³
